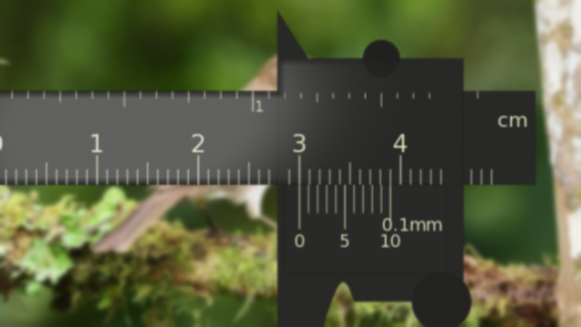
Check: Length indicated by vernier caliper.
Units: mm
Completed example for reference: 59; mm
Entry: 30.0; mm
